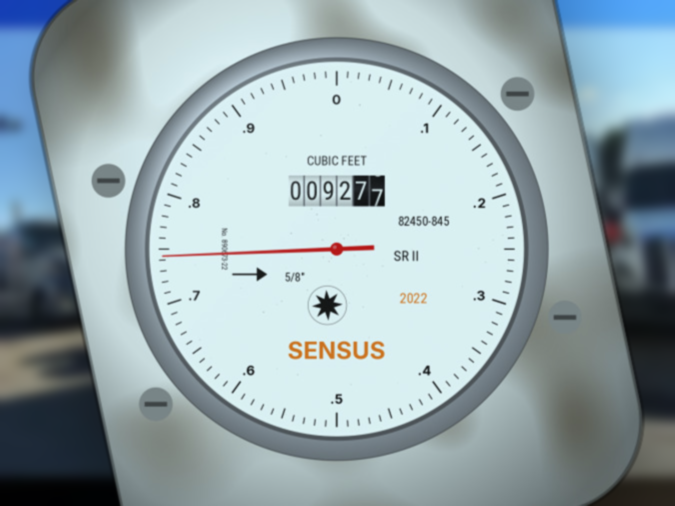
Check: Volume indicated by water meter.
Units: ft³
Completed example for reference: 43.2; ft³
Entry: 9276.74; ft³
